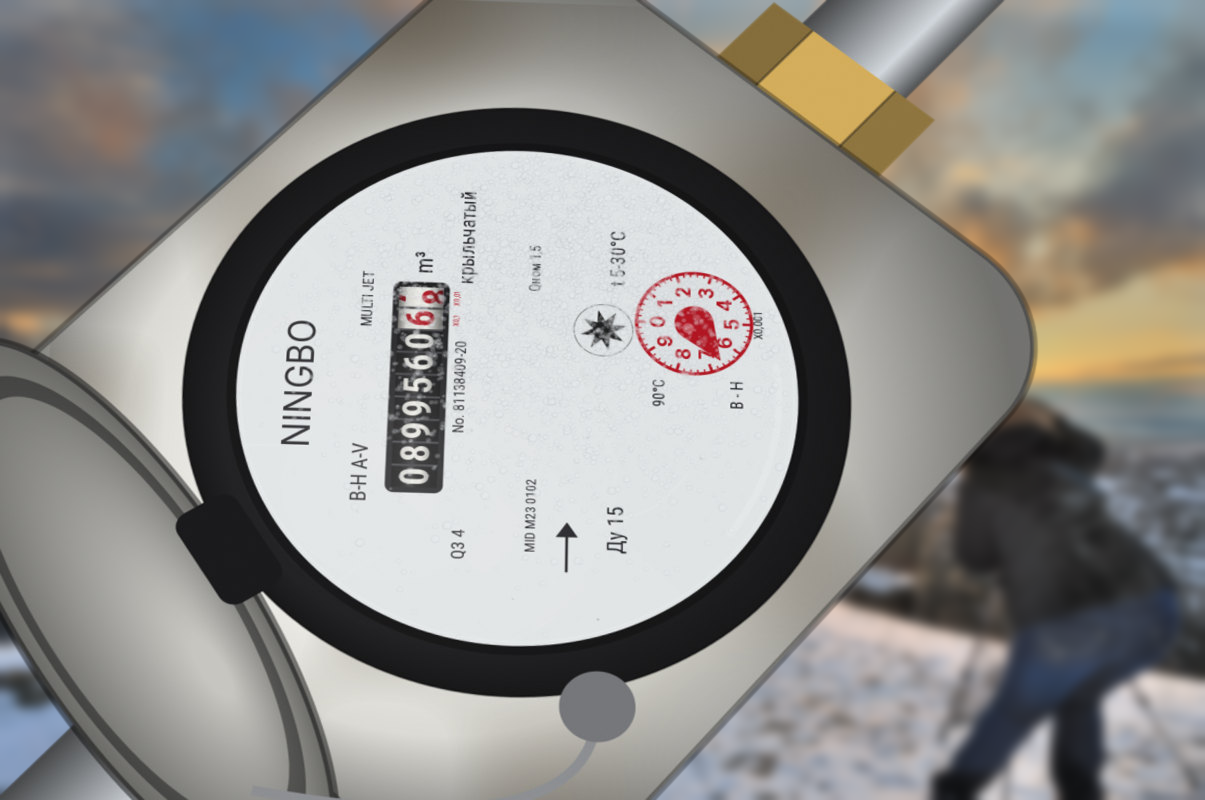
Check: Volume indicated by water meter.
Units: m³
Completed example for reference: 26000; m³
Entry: 899560.676; m³
